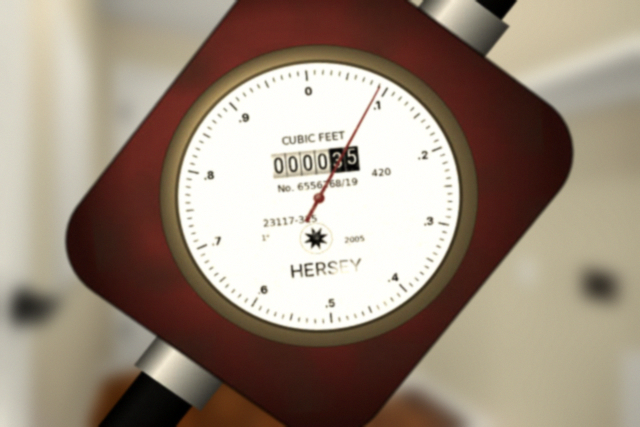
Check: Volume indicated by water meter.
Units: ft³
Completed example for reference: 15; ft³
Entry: 35.09; ft³
